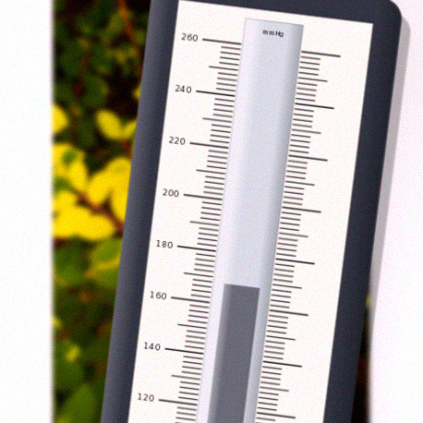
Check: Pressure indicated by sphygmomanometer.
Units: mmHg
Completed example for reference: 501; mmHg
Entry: 168; mmHg
